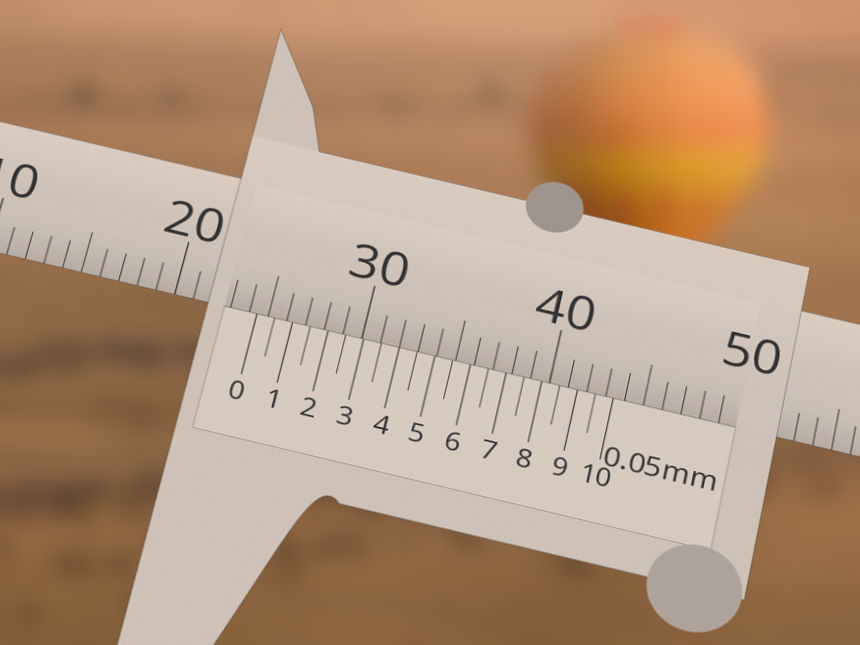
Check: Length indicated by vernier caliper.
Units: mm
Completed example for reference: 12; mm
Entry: 24.4; mm
